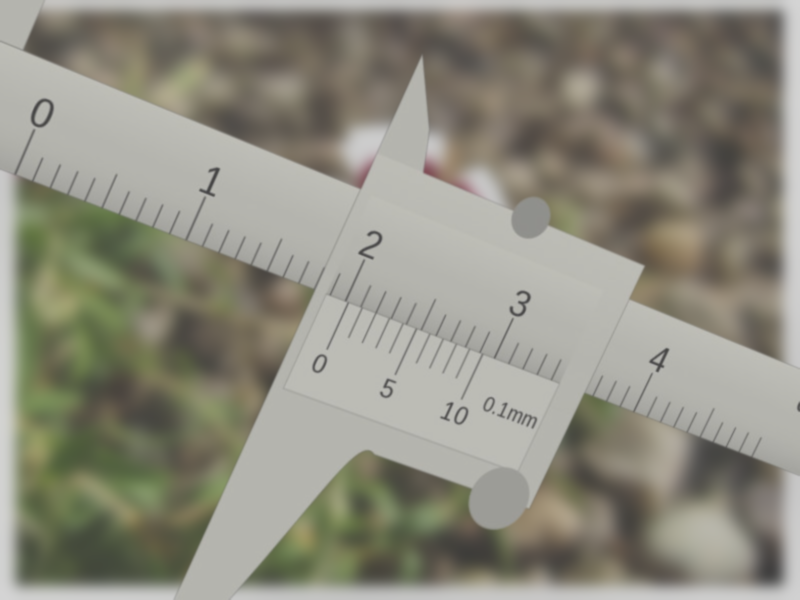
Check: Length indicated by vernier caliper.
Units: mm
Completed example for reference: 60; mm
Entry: 20.2; mm
